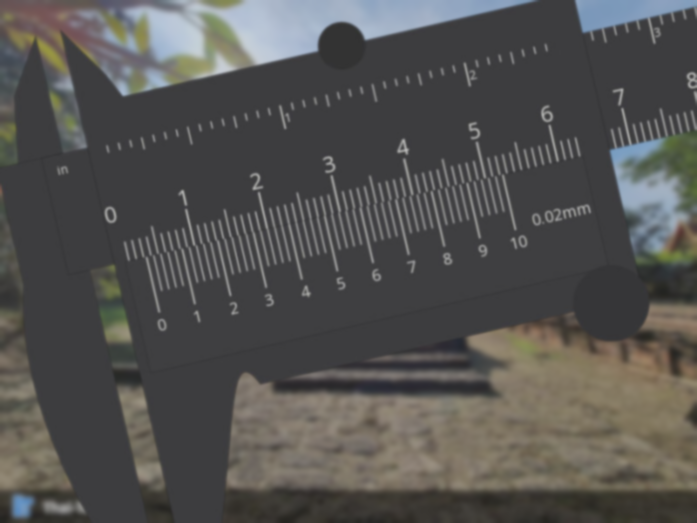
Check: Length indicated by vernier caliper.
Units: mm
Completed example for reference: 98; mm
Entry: 3.4; mm
